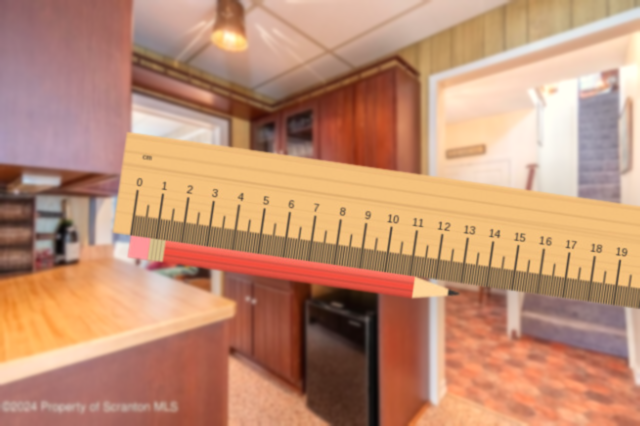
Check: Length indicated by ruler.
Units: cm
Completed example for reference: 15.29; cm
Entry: 13; cm
